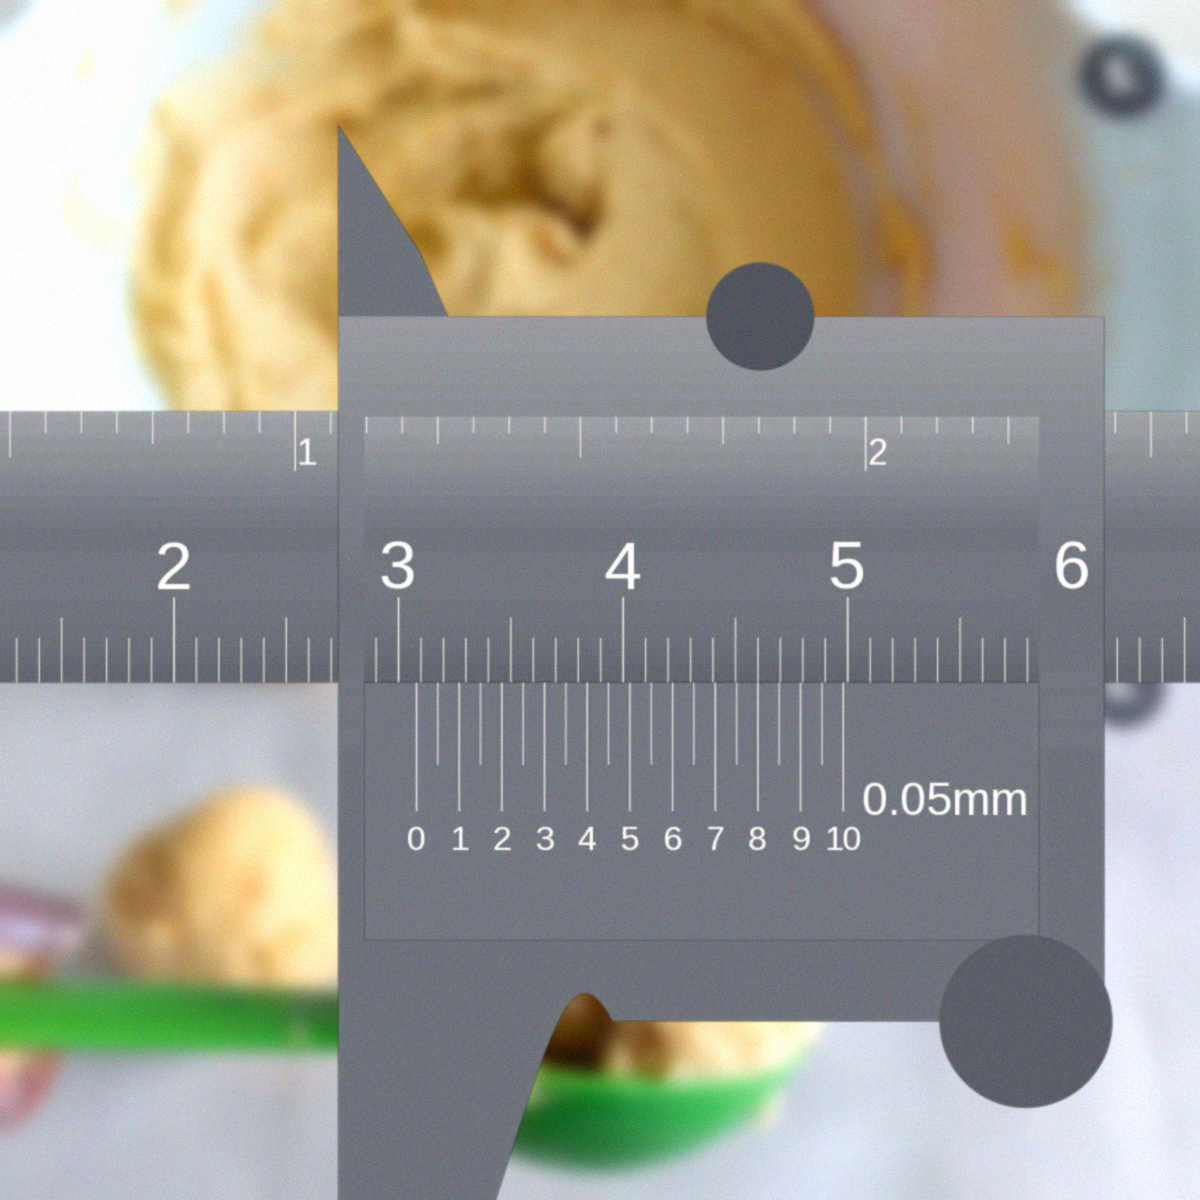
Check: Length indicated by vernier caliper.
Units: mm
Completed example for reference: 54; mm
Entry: 30.8; mm
